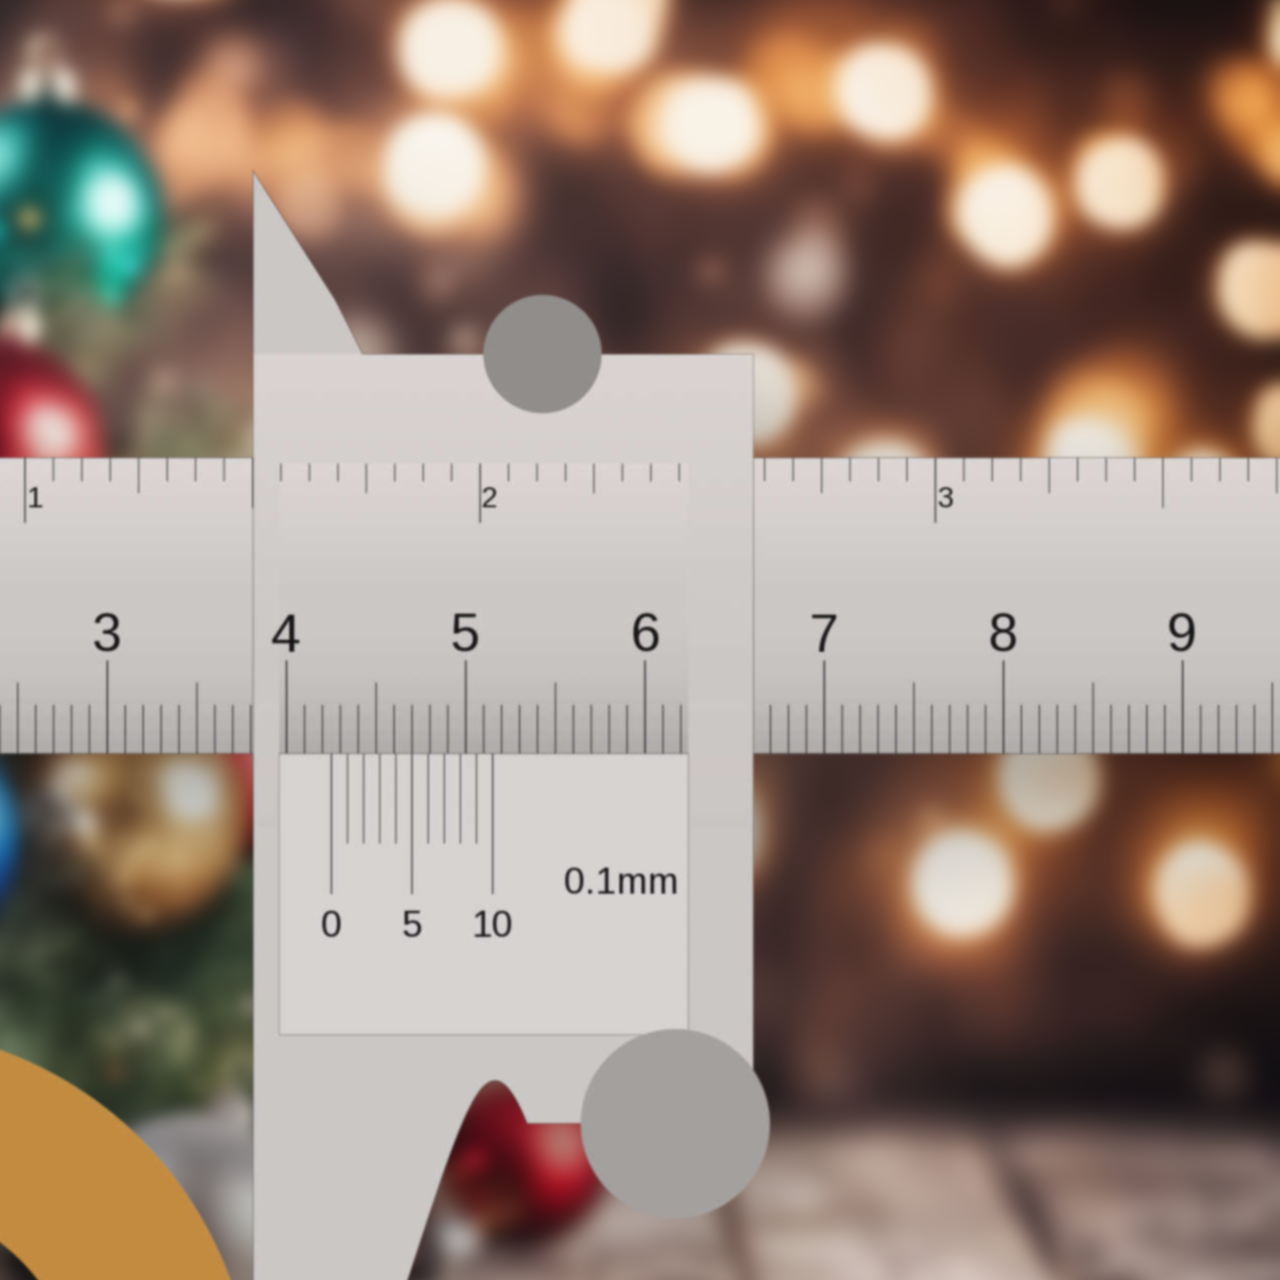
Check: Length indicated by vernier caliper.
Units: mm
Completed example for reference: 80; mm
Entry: 42.5; mm
